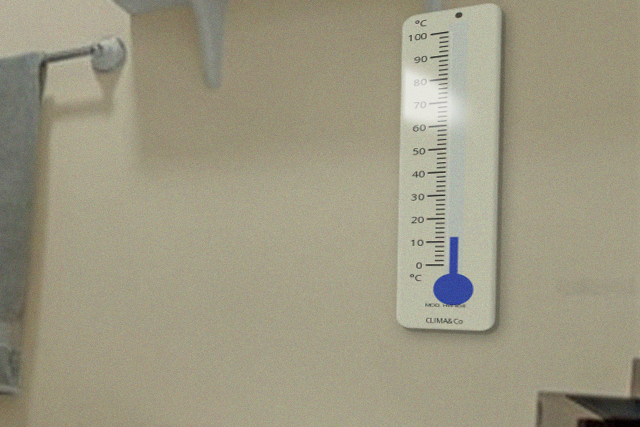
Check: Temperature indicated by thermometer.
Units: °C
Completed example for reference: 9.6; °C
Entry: 12; °C
